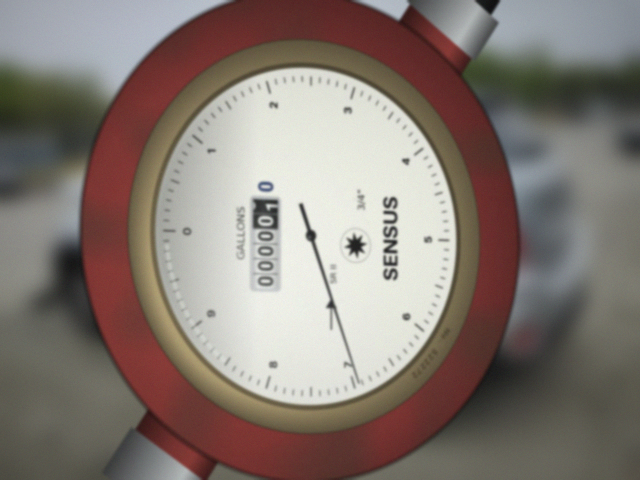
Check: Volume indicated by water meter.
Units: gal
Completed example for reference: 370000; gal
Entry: 6.9; gal
